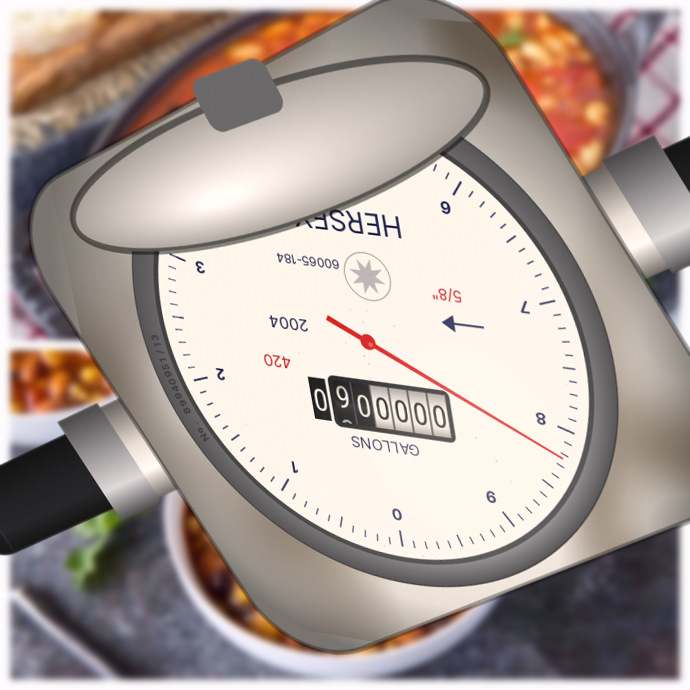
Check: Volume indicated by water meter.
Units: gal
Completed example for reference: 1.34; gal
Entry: 58.2; gal
